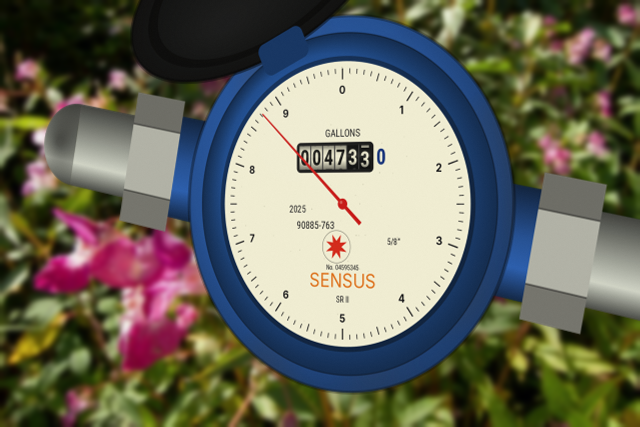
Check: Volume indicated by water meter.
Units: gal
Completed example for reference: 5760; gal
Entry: 47328.7; gal
